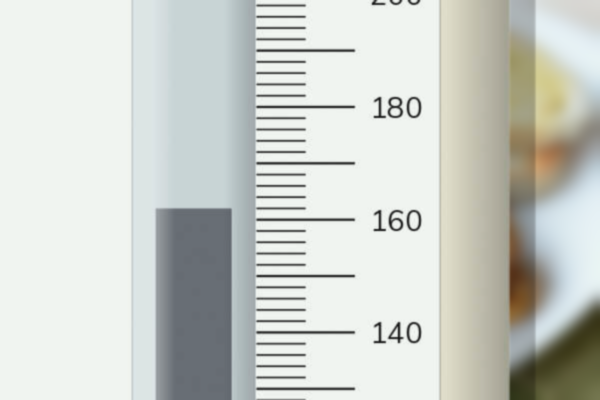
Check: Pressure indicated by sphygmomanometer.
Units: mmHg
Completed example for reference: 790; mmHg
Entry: 162; mmHg
